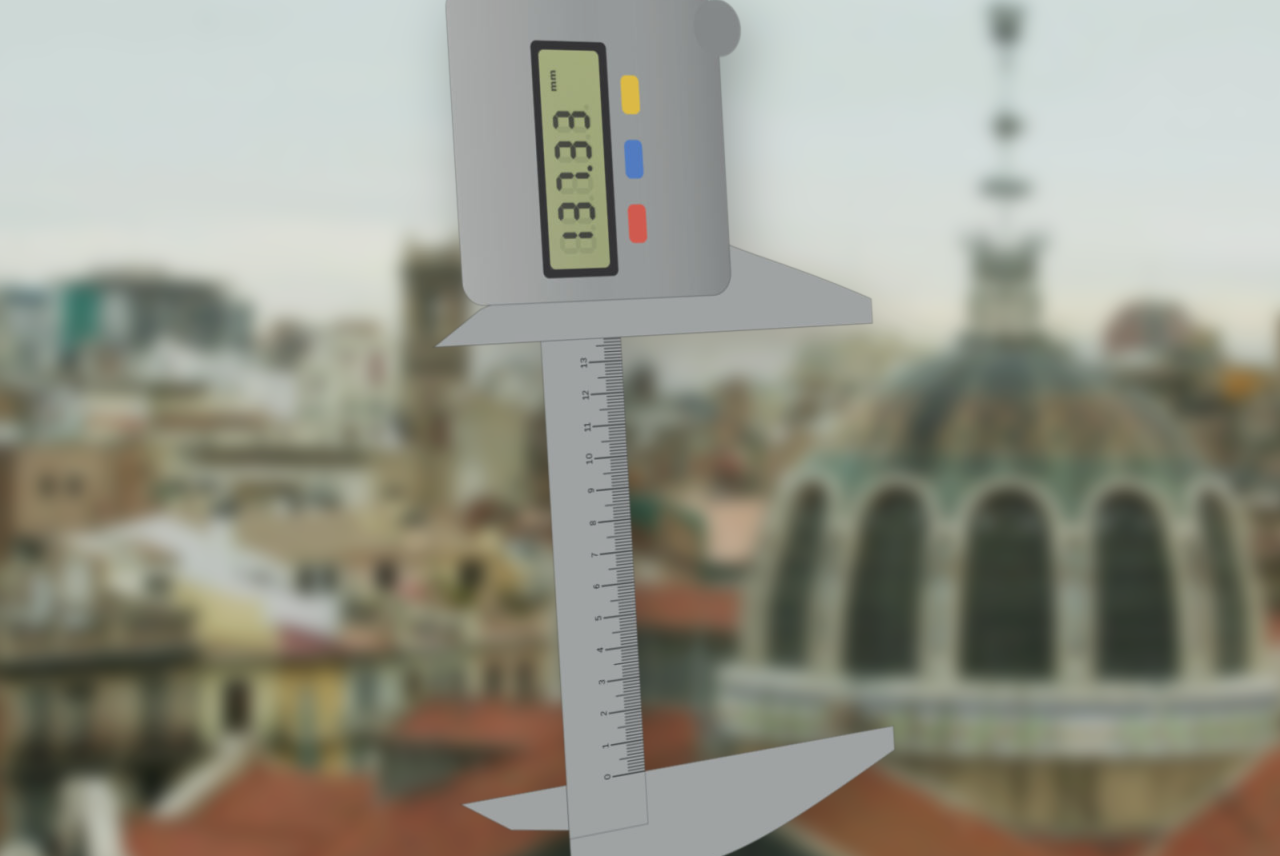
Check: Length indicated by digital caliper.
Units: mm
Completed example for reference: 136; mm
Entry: 137.33; mm
